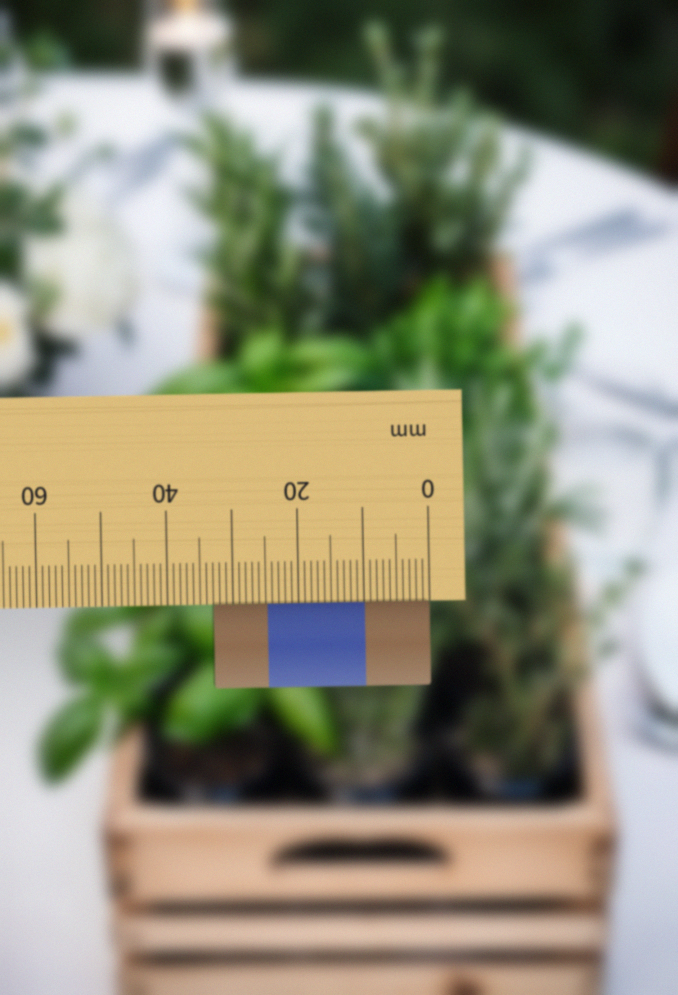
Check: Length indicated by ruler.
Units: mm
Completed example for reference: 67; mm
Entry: 33; mm
